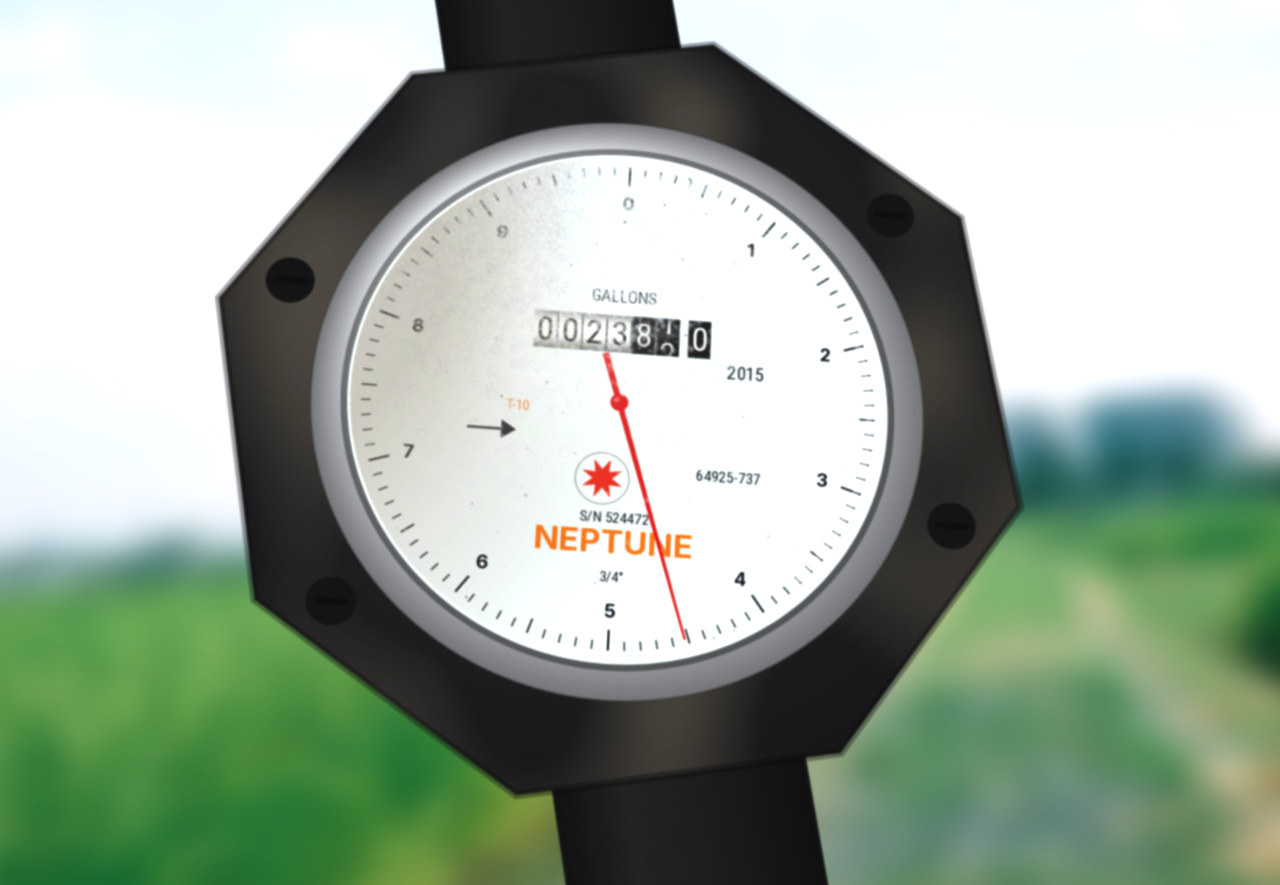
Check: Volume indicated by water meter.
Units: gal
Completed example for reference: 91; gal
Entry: 23814.5; gal
